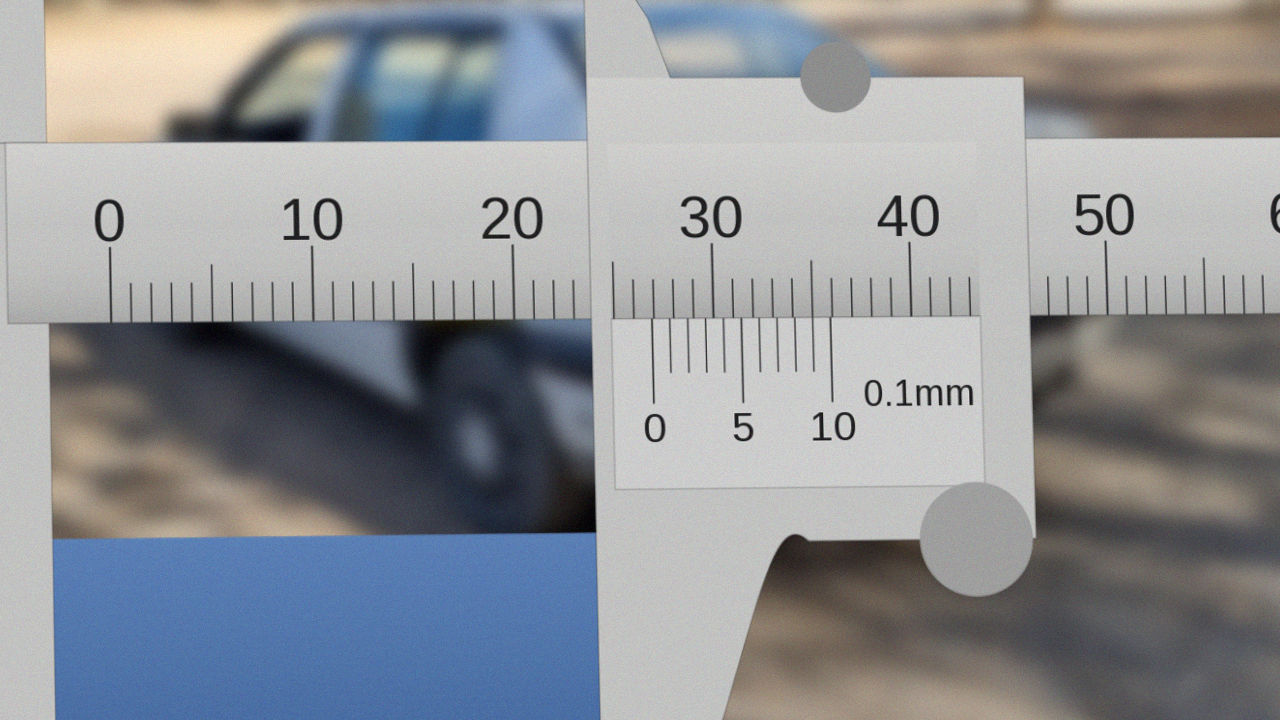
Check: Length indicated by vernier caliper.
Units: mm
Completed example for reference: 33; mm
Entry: 26.9; mm
